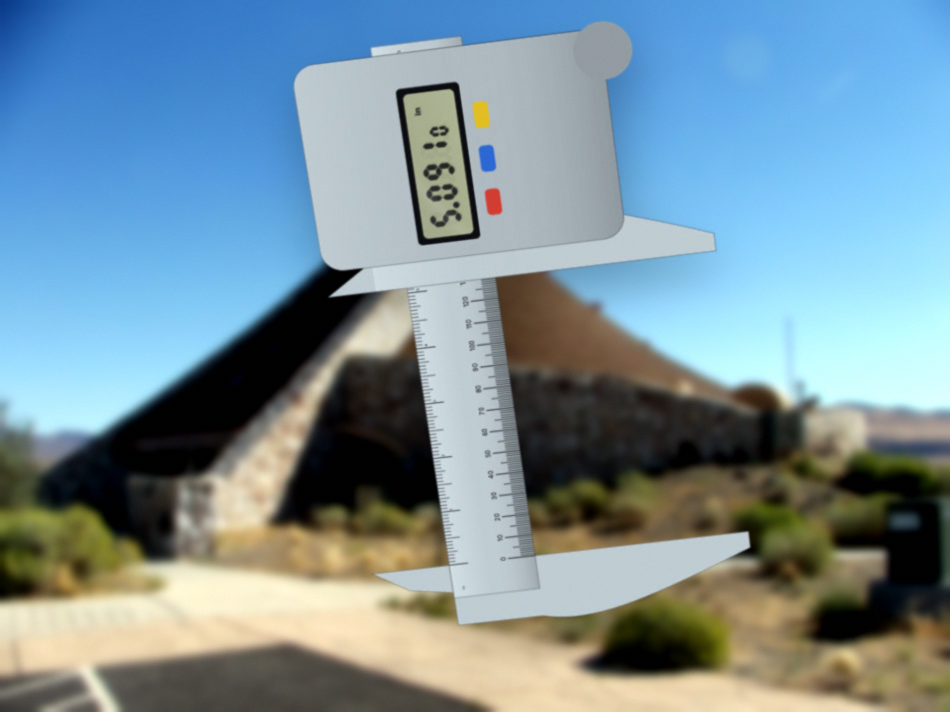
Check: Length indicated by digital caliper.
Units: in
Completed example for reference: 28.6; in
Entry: 5.0910; in
